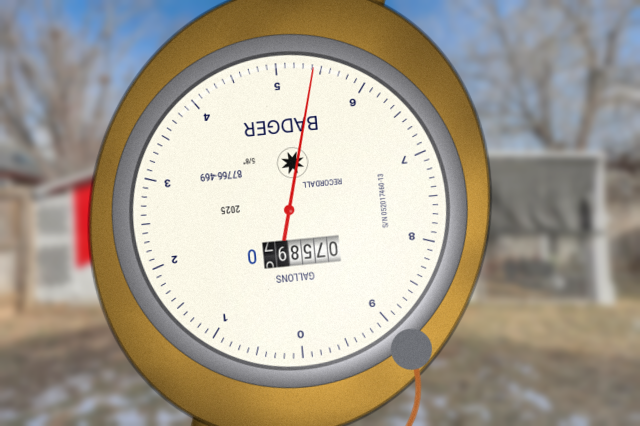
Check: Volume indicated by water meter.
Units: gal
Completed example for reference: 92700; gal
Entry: 758965.4; gal
